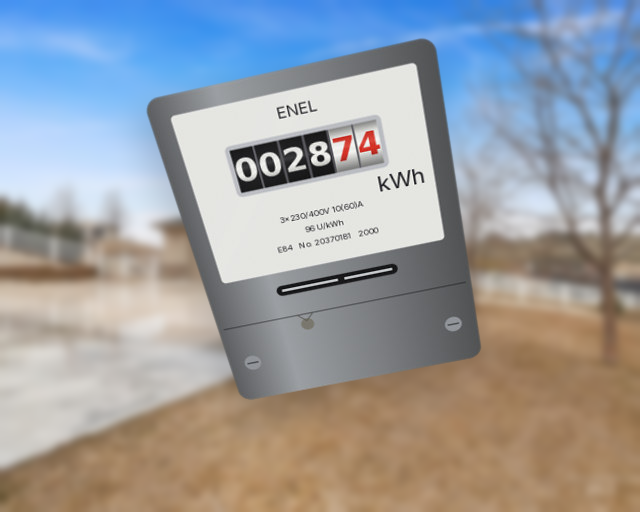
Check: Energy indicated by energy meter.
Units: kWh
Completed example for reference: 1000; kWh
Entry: 28.74; kWh
